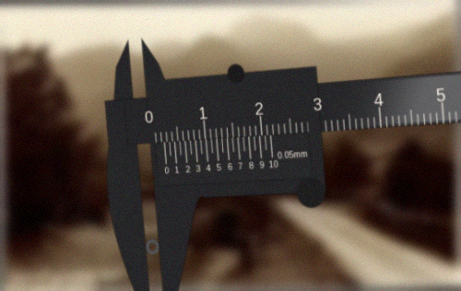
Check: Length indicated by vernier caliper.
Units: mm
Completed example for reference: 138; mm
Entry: 2.5; mm
